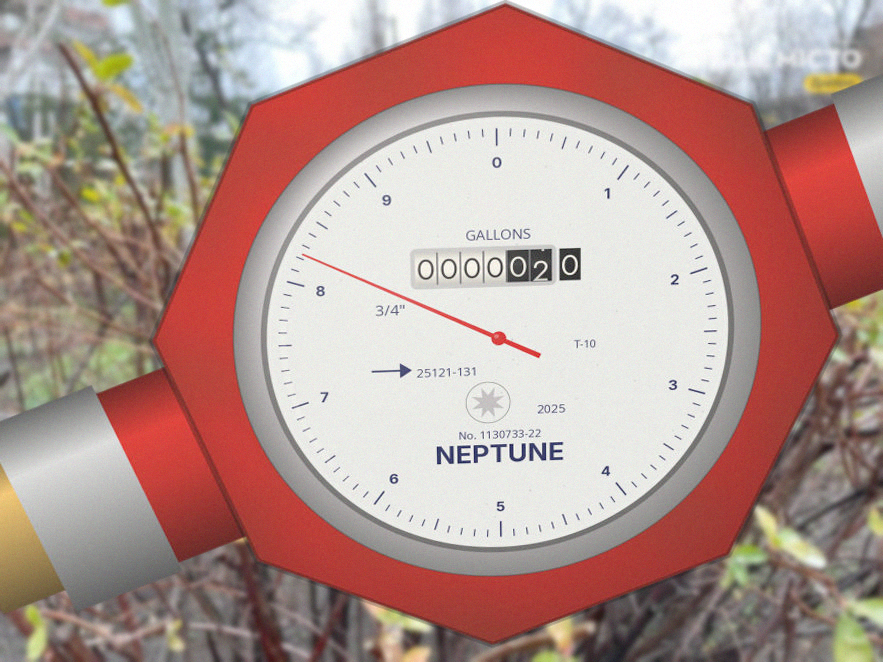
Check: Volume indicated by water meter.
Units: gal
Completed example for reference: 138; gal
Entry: 18.2; gal
